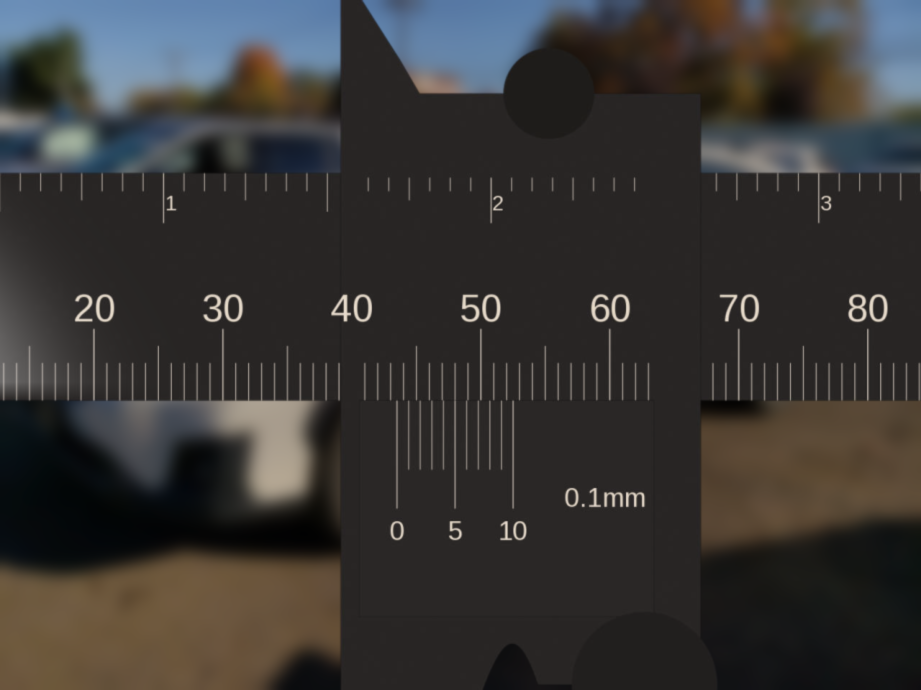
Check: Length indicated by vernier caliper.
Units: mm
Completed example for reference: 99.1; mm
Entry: 43.5; mm
